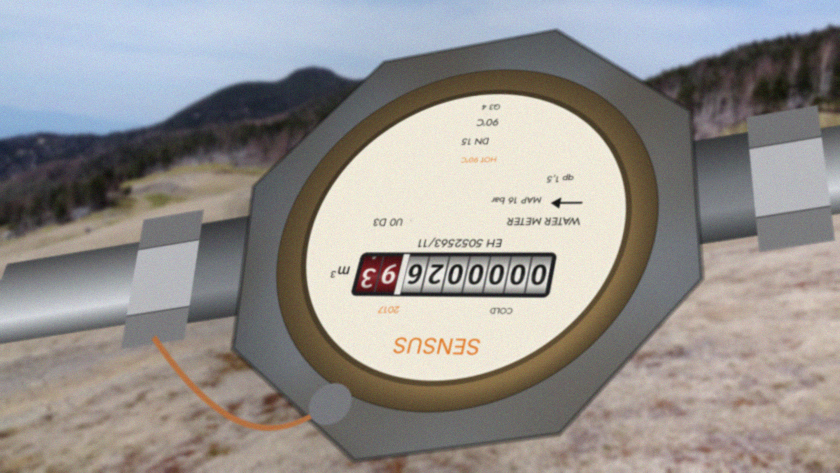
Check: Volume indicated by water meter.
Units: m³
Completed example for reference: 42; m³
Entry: 26.93; m³
